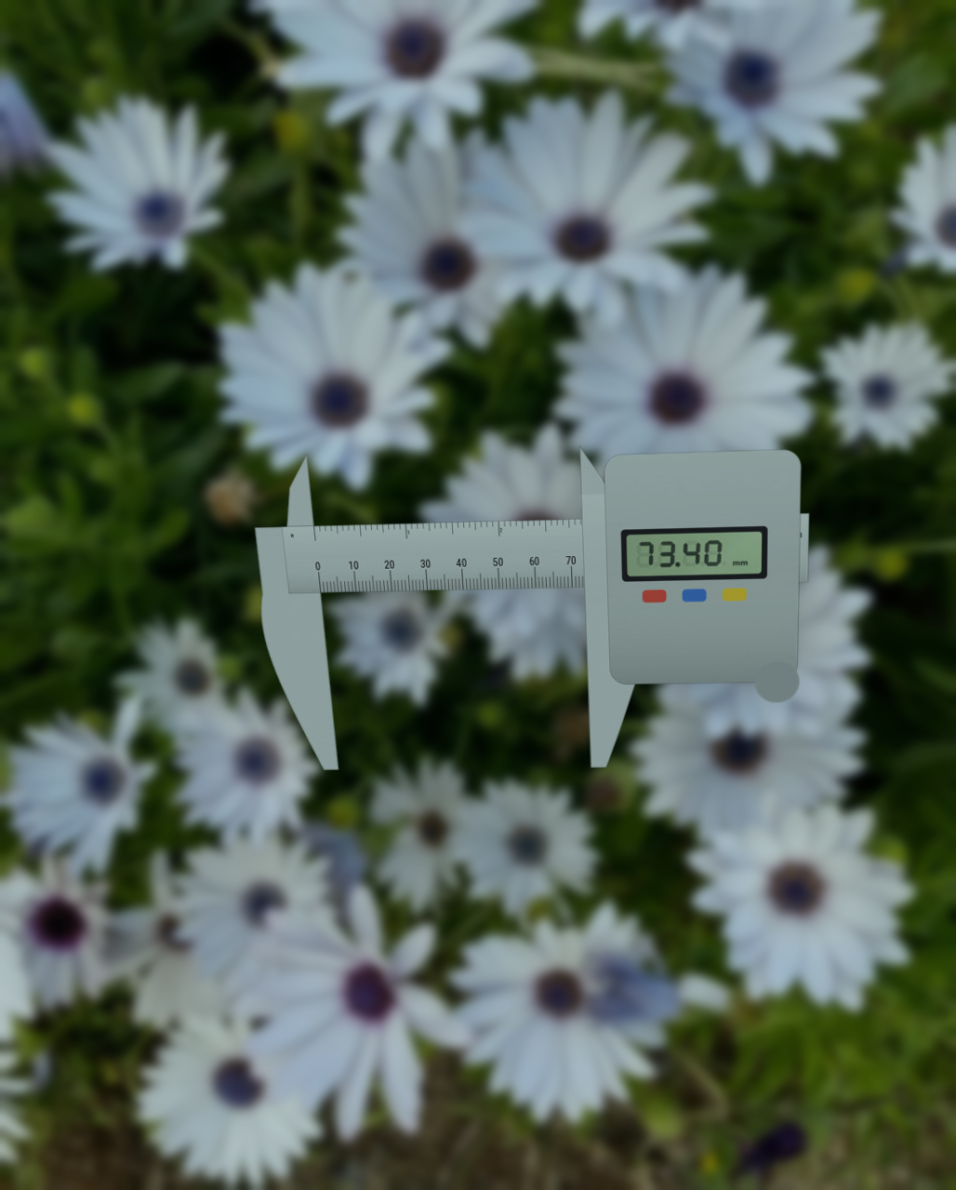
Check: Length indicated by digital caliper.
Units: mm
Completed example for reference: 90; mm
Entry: 73.40; mm
